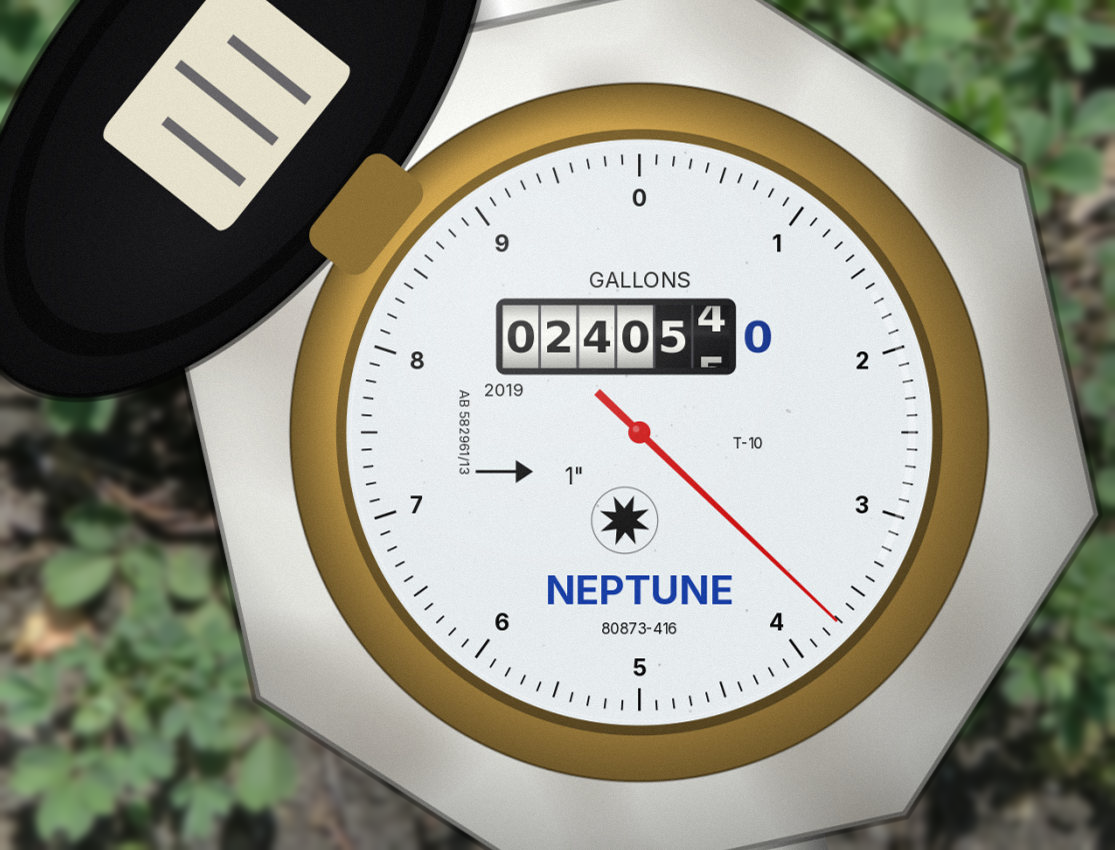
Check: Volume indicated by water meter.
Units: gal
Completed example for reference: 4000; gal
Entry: 240543.7; gal
